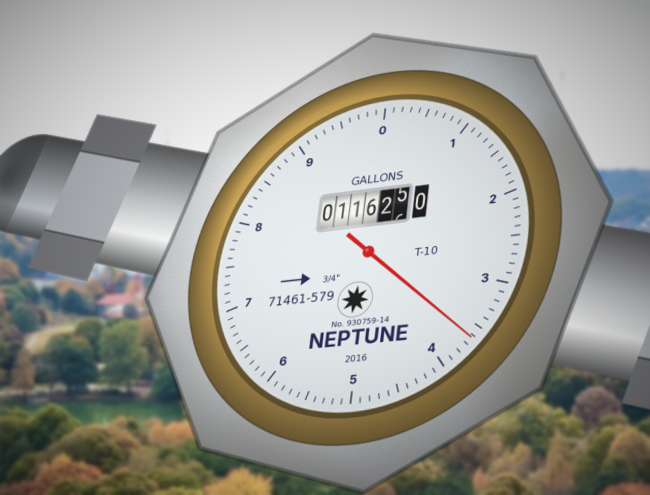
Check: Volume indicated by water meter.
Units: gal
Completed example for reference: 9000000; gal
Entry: 116253.6; gal
